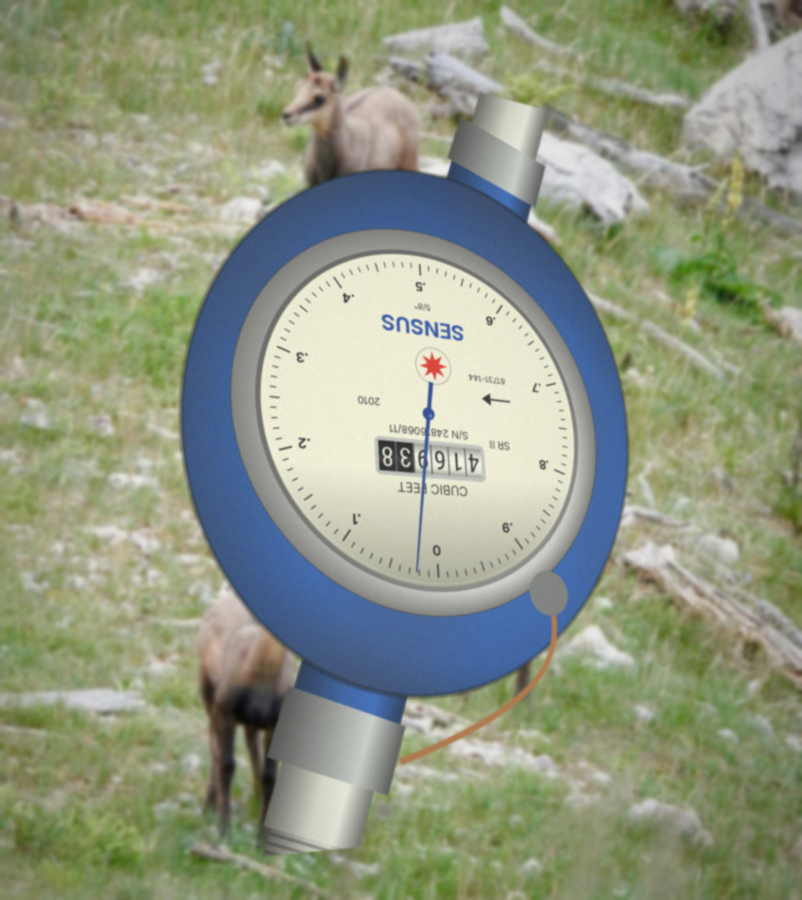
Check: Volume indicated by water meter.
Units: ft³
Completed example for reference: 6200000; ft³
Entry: 416938.02; ft³
